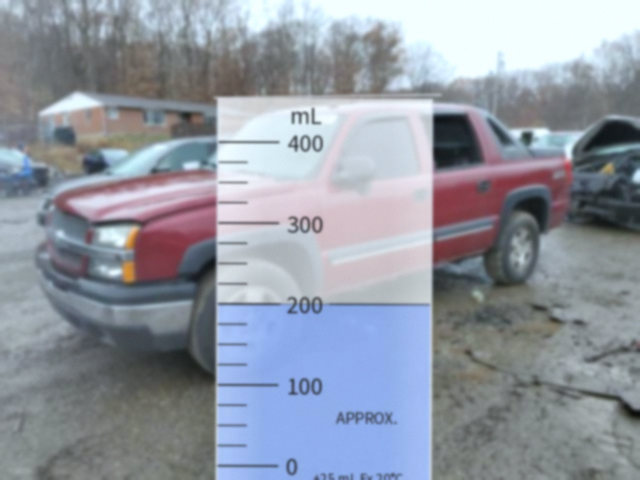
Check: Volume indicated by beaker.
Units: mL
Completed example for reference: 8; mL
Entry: 200; mL
